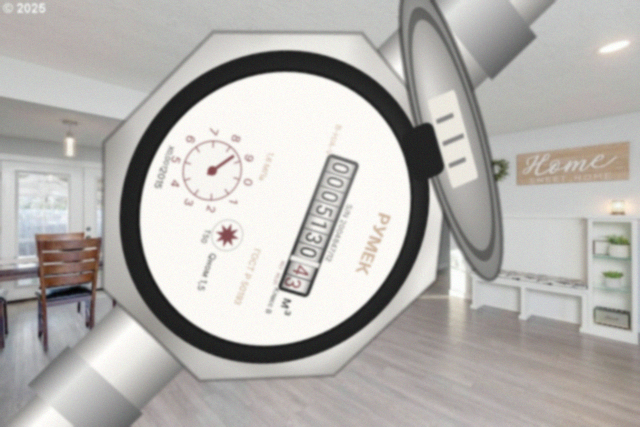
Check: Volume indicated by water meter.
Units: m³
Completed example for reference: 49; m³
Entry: 5130.428; m³
